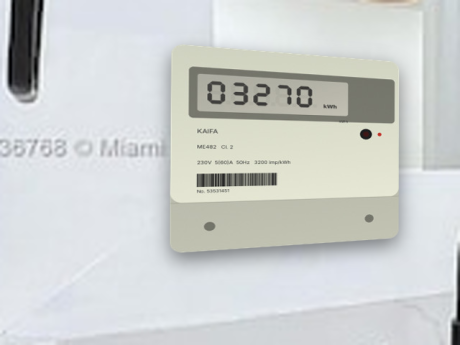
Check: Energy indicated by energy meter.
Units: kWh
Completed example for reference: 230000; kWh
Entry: 3270; kWh
